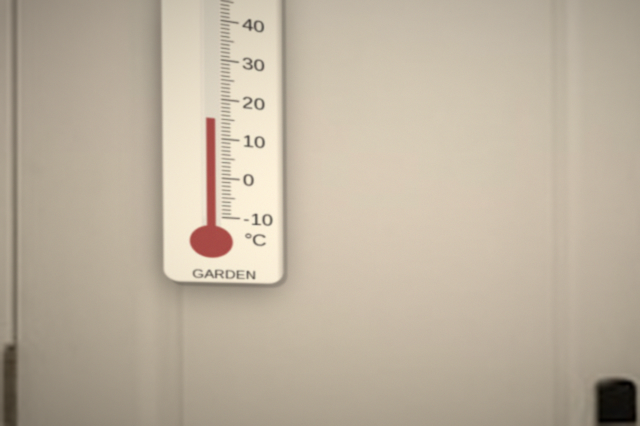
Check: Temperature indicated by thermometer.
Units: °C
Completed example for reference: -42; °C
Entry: 15; °C
